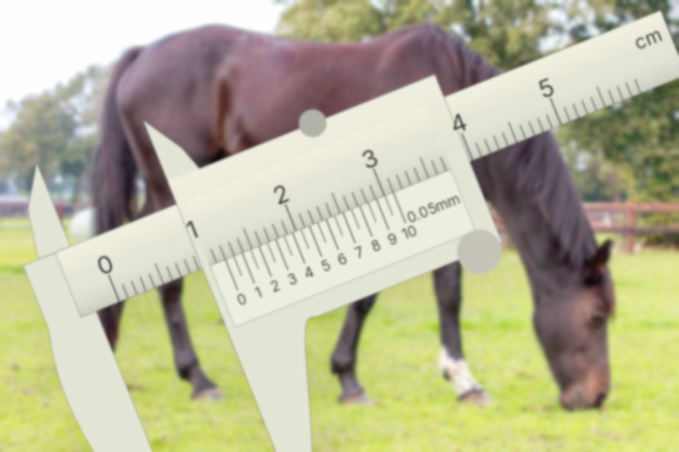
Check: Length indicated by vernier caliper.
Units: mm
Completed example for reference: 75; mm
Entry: 12.0; mm
